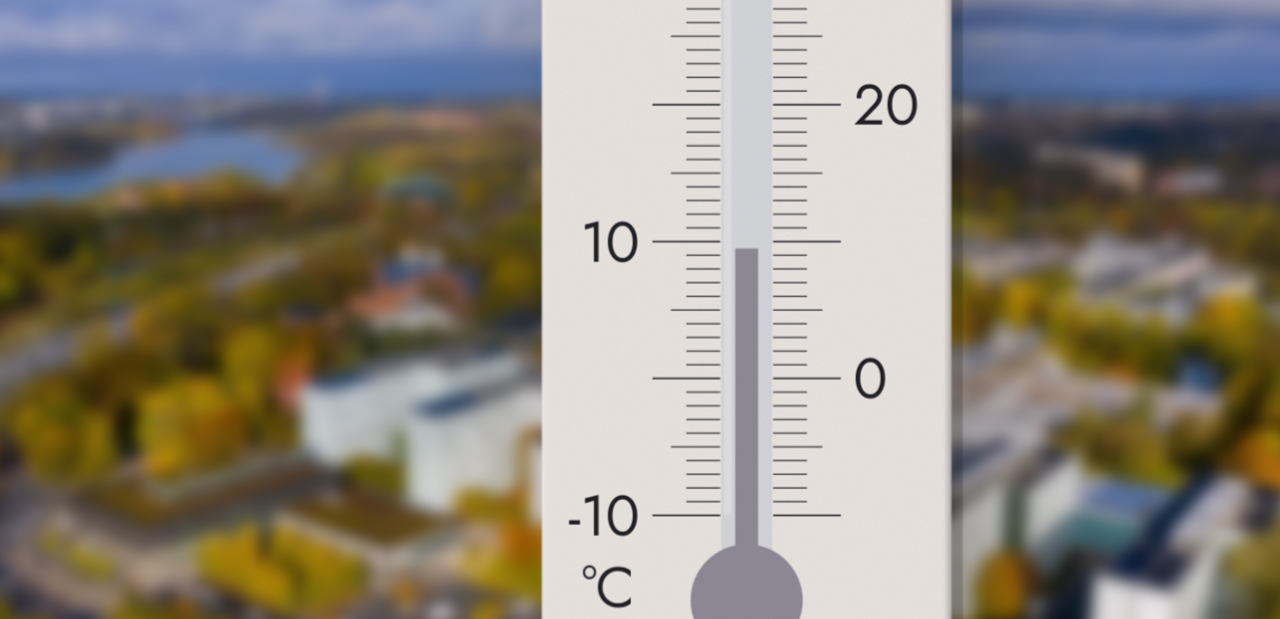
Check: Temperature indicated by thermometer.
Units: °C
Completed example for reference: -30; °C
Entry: 9.5; °C
